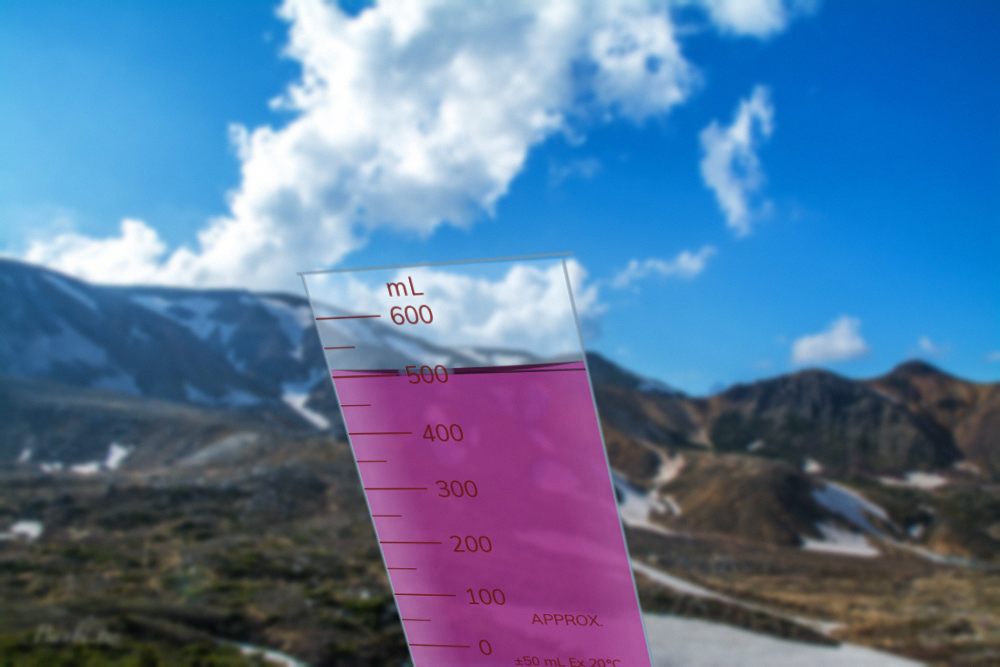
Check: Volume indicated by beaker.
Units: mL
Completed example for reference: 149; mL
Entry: 500; mL
